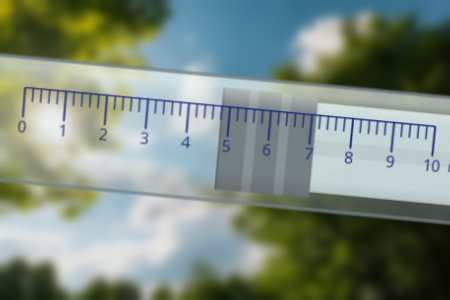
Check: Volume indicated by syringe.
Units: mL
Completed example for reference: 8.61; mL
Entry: 4.8; mL
